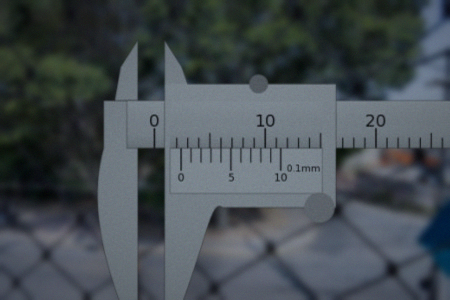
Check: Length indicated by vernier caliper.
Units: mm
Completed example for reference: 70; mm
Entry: 2.4; mm
